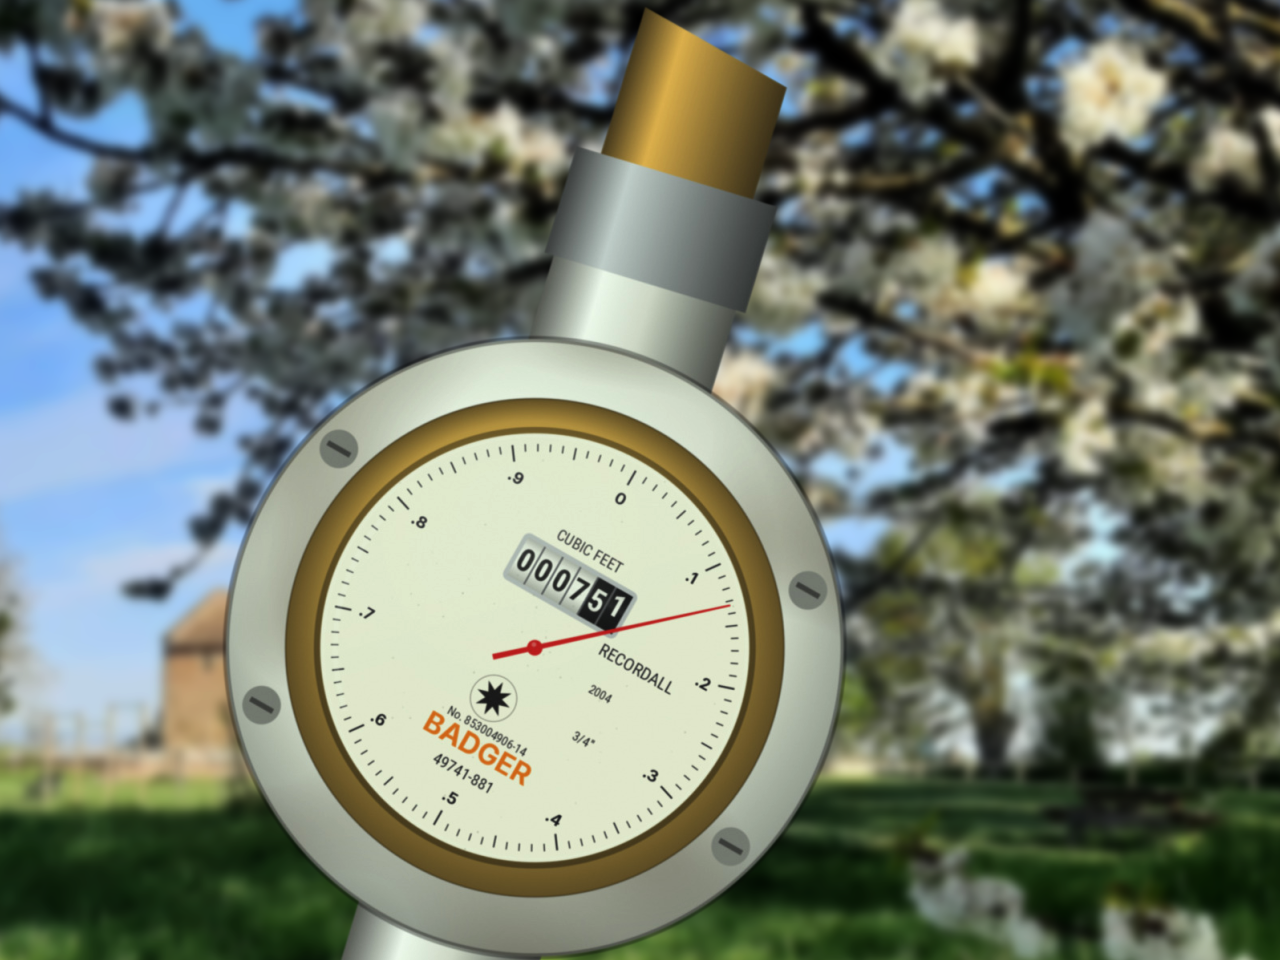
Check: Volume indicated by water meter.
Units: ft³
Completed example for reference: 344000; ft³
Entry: 751.13; ft³
